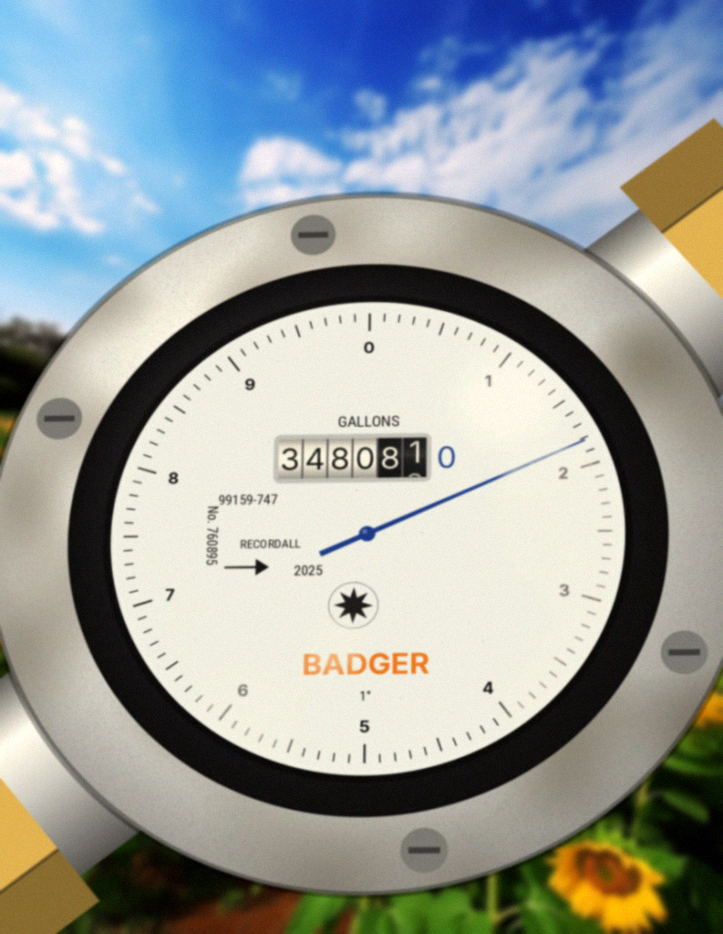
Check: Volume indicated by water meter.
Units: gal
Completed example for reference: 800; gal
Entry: 3480811.8; gal
